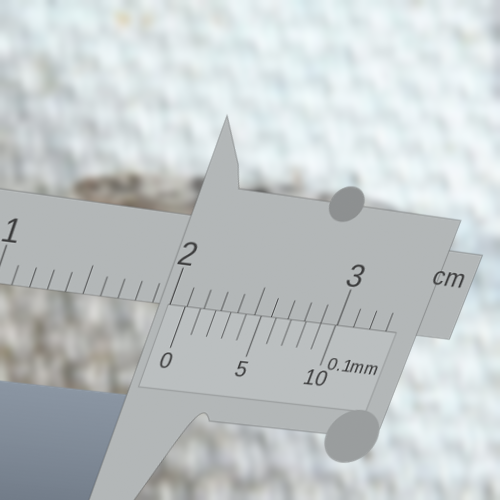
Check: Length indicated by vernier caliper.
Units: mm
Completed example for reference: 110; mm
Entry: 20.9; mm
